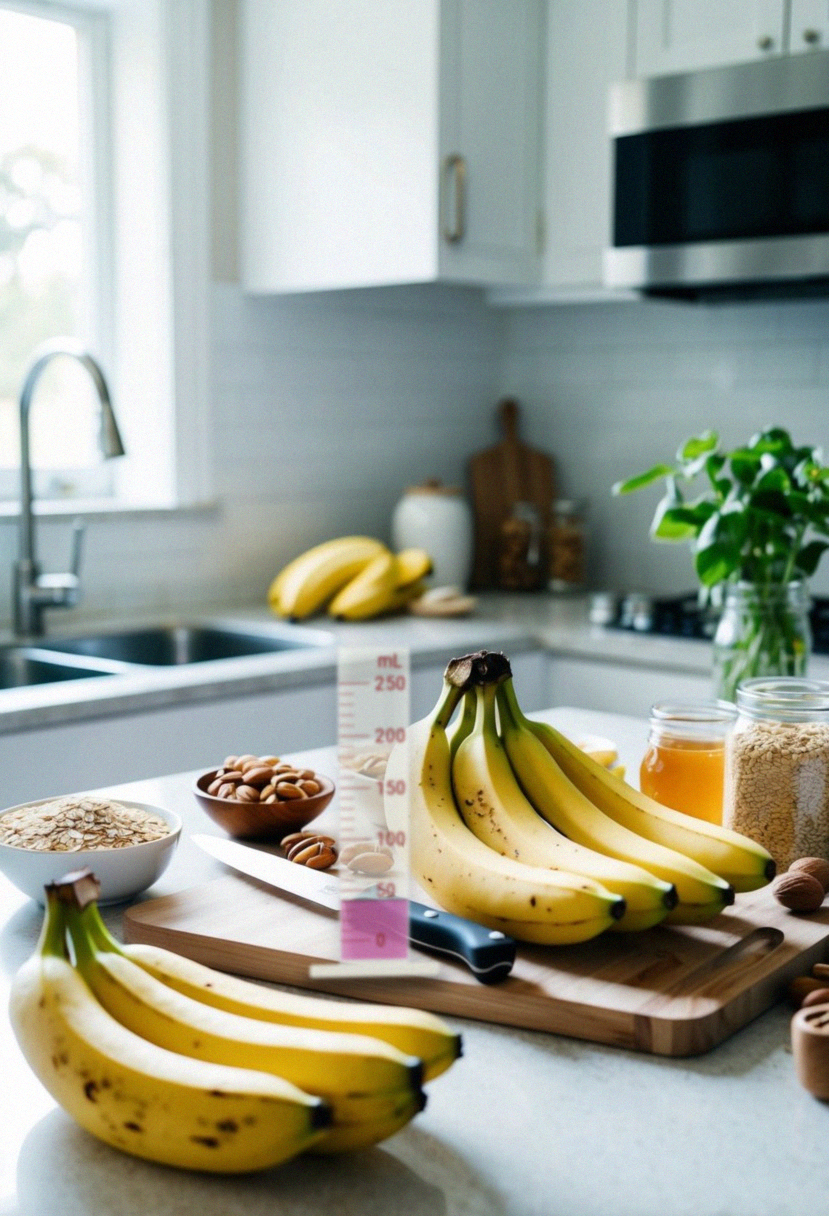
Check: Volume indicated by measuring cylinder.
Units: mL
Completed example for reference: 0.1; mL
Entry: 40; mL
